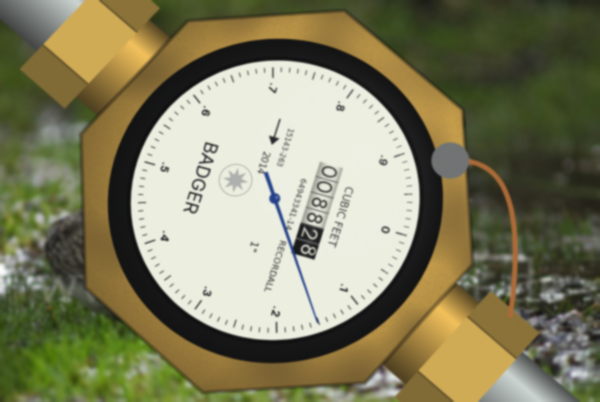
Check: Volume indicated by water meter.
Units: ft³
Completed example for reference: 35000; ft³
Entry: 8828.15; ft³
